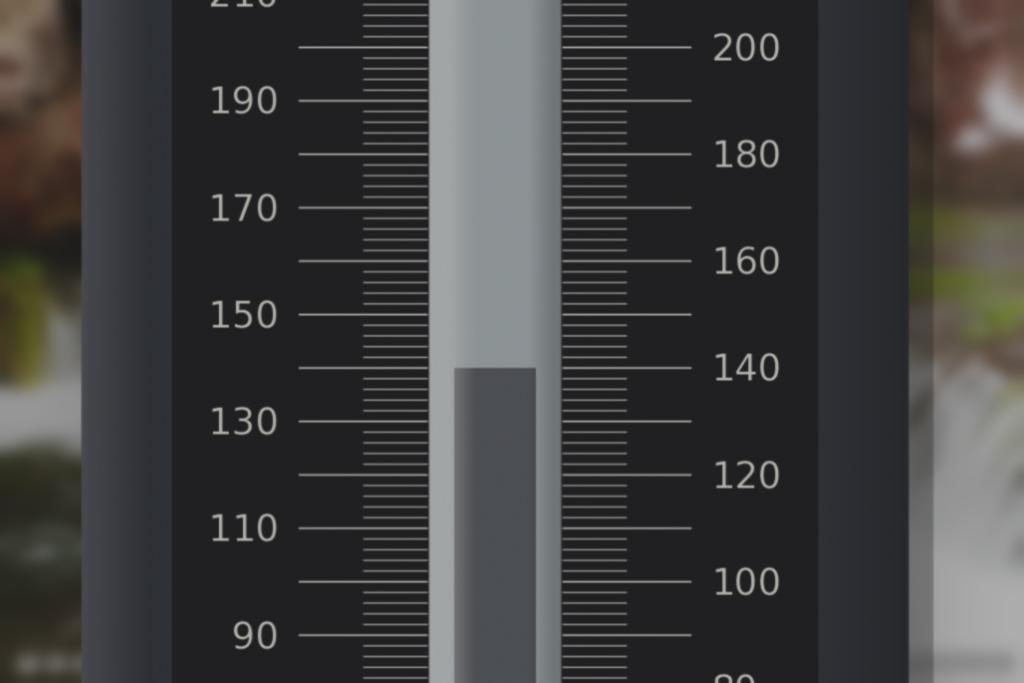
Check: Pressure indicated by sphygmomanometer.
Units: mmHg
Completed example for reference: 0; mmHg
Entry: 140; mmHg
